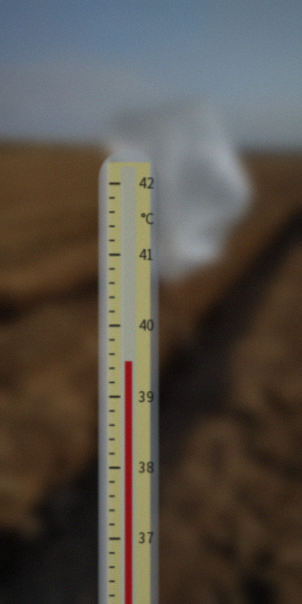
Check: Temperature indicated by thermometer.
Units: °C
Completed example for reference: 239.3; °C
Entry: 39.5; °C
